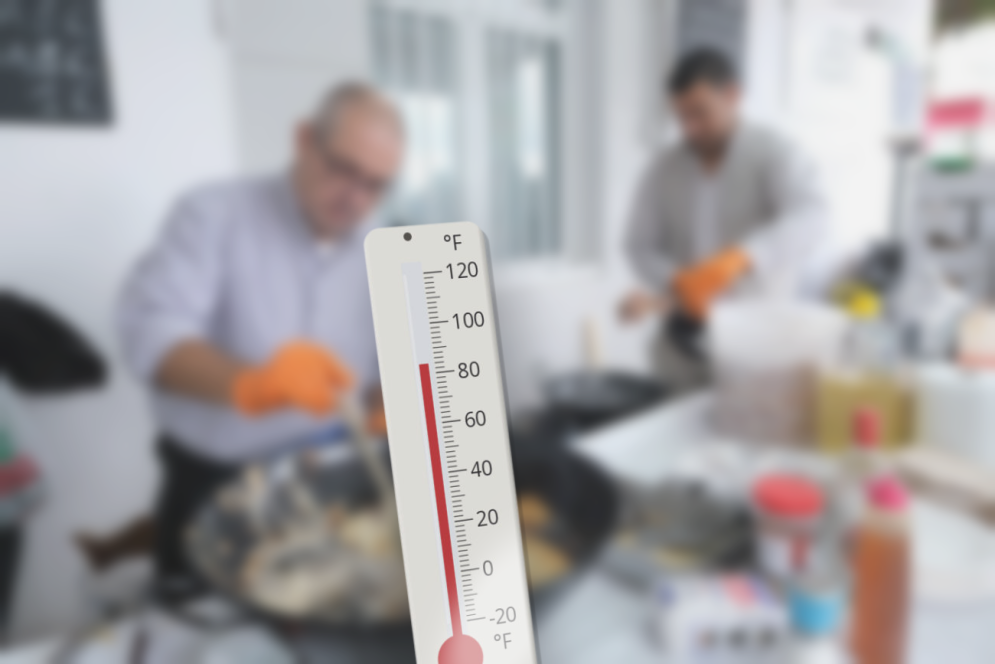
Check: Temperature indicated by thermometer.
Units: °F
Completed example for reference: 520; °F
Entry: 84; °F
